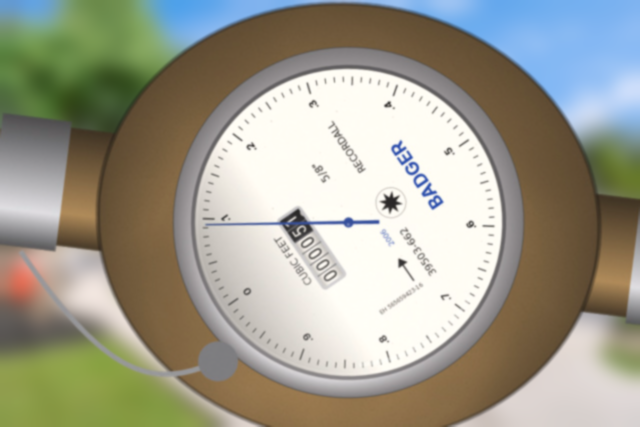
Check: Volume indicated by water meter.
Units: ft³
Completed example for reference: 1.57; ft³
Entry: 51.09; ft³
